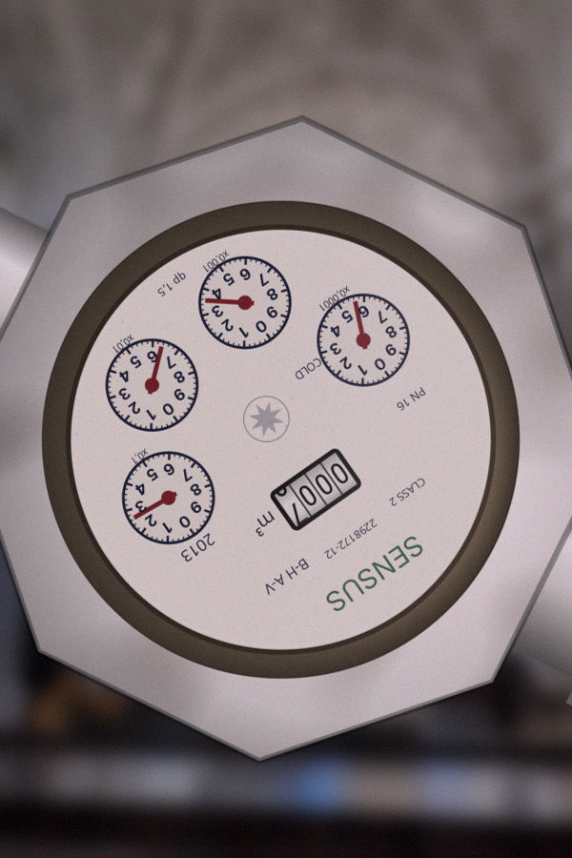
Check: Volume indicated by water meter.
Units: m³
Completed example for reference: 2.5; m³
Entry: 7.2635; m³
